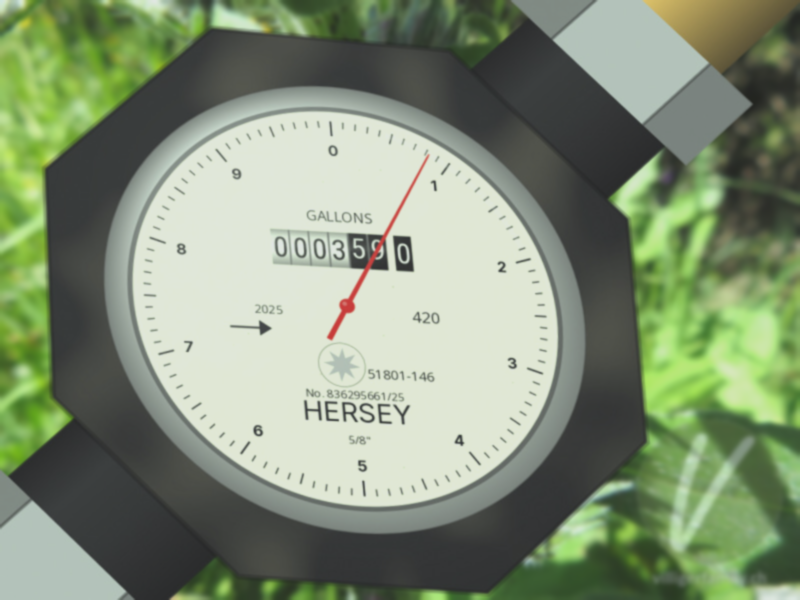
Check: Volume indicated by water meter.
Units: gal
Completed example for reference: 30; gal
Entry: 3590.8; gal
